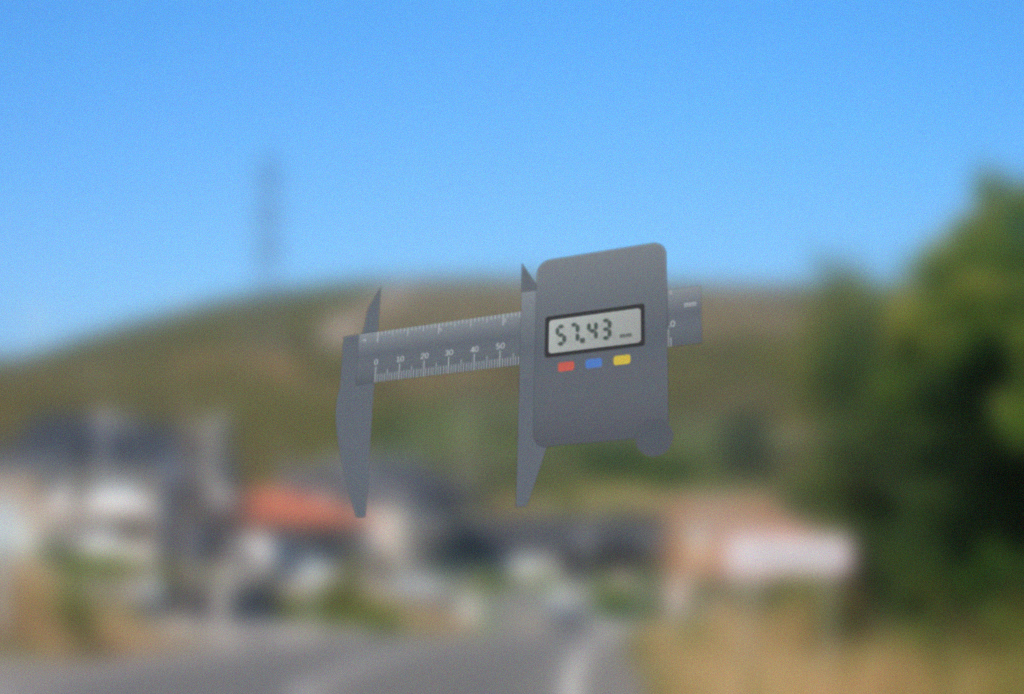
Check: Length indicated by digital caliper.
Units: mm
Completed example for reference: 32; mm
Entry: 57.43; mm
